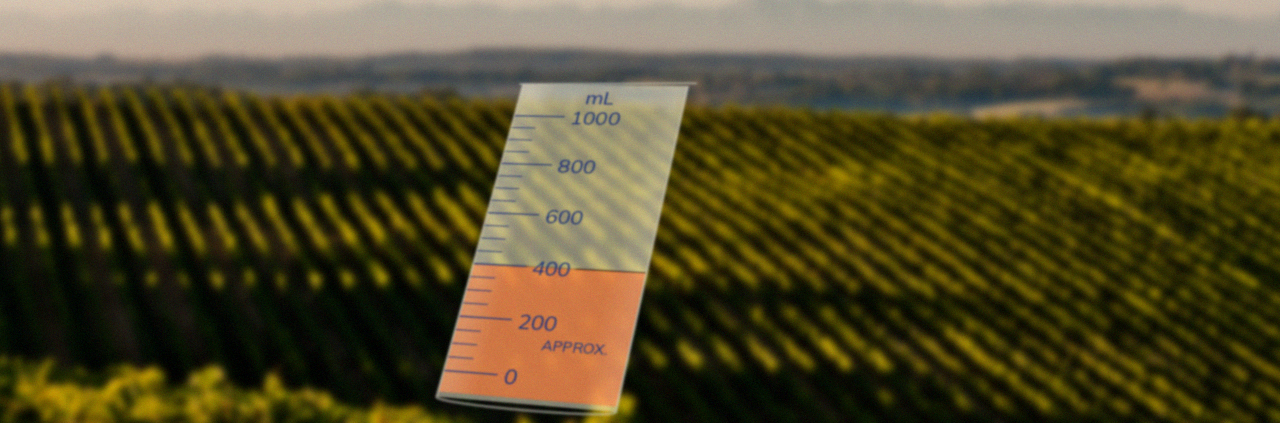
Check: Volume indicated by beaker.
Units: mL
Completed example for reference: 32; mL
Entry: 400; mL
